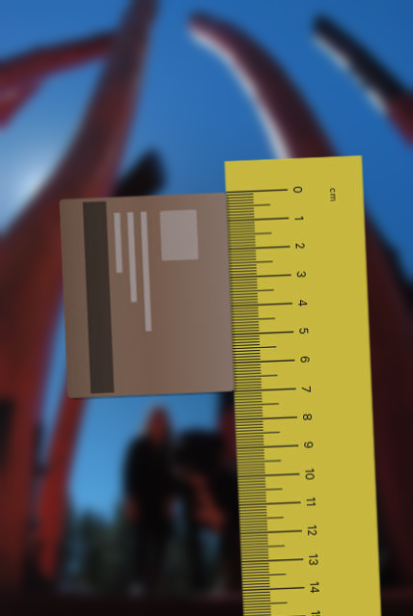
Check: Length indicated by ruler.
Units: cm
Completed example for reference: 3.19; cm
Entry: 7; cm
